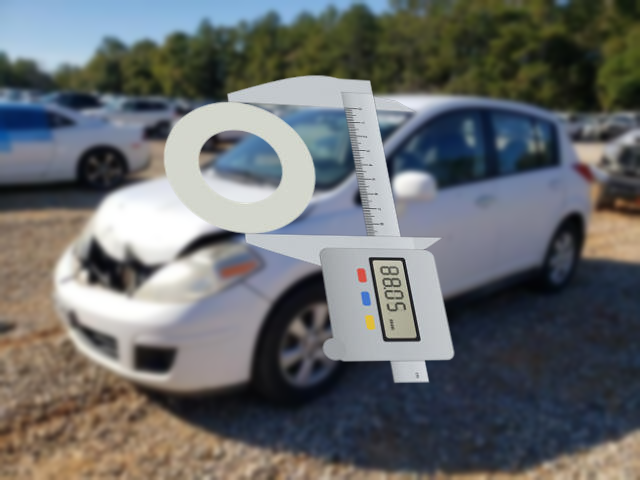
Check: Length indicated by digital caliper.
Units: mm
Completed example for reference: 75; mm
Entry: 88.05; mm
